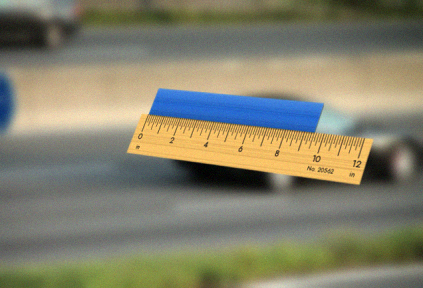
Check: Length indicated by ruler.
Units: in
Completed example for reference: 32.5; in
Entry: 9.5; in
